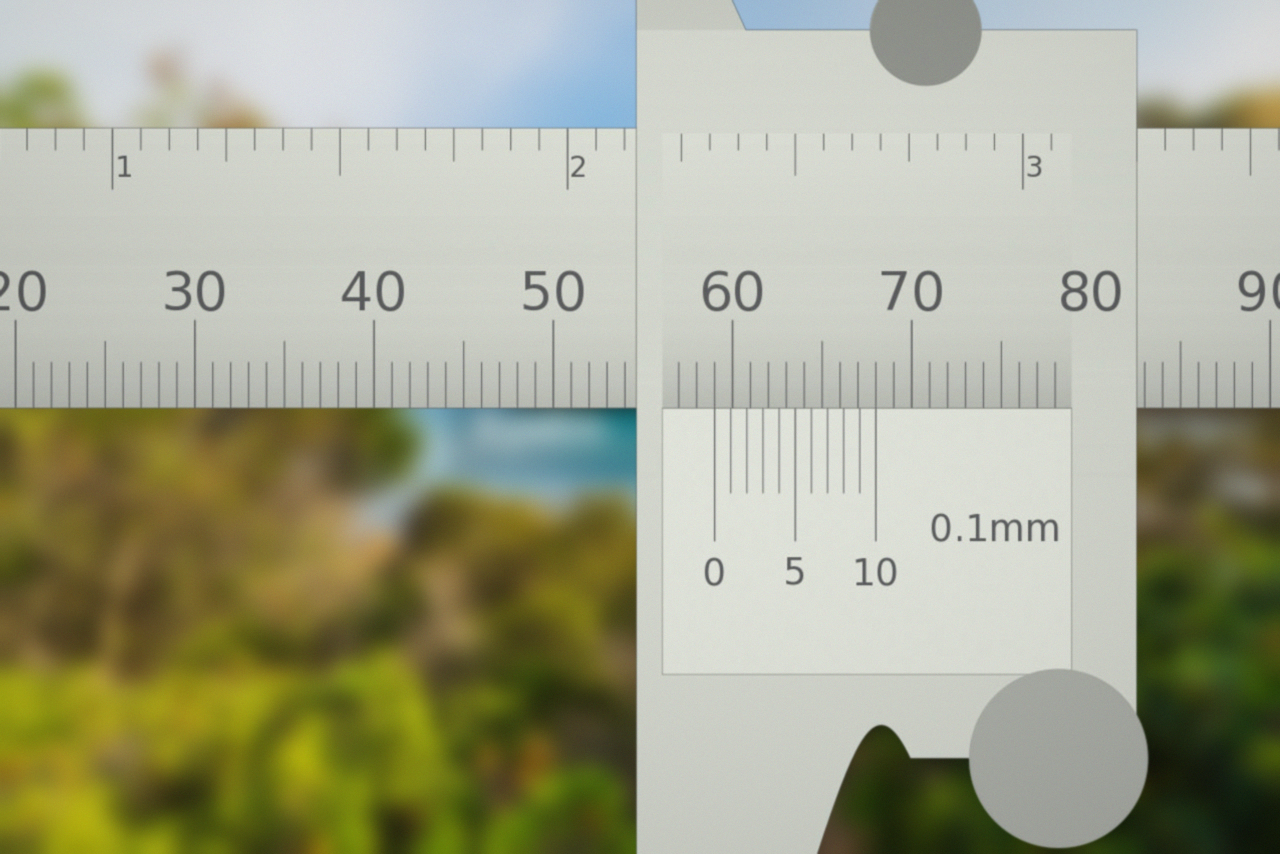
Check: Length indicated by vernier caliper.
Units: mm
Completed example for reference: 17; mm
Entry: 59.0; mm
